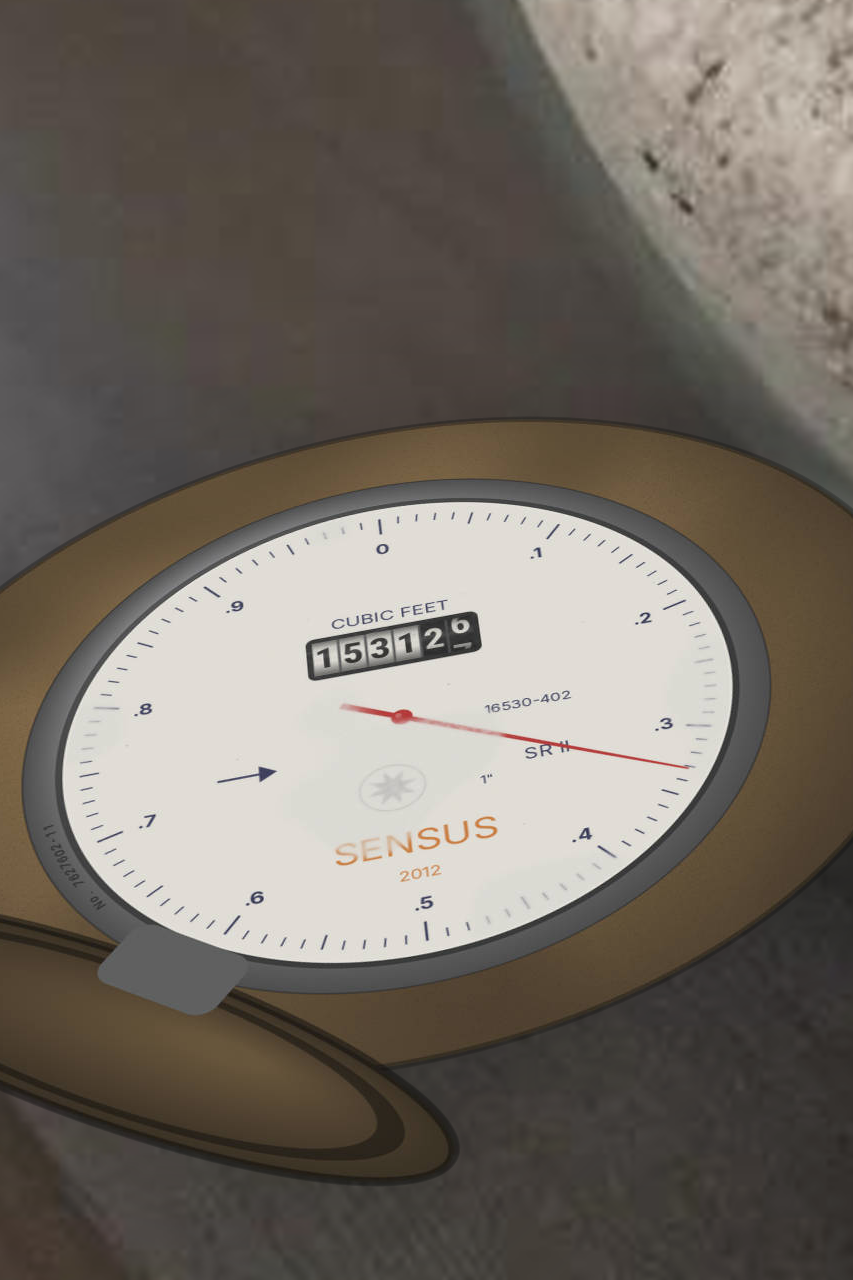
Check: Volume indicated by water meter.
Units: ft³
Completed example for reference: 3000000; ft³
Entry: 153126.33; ft³
